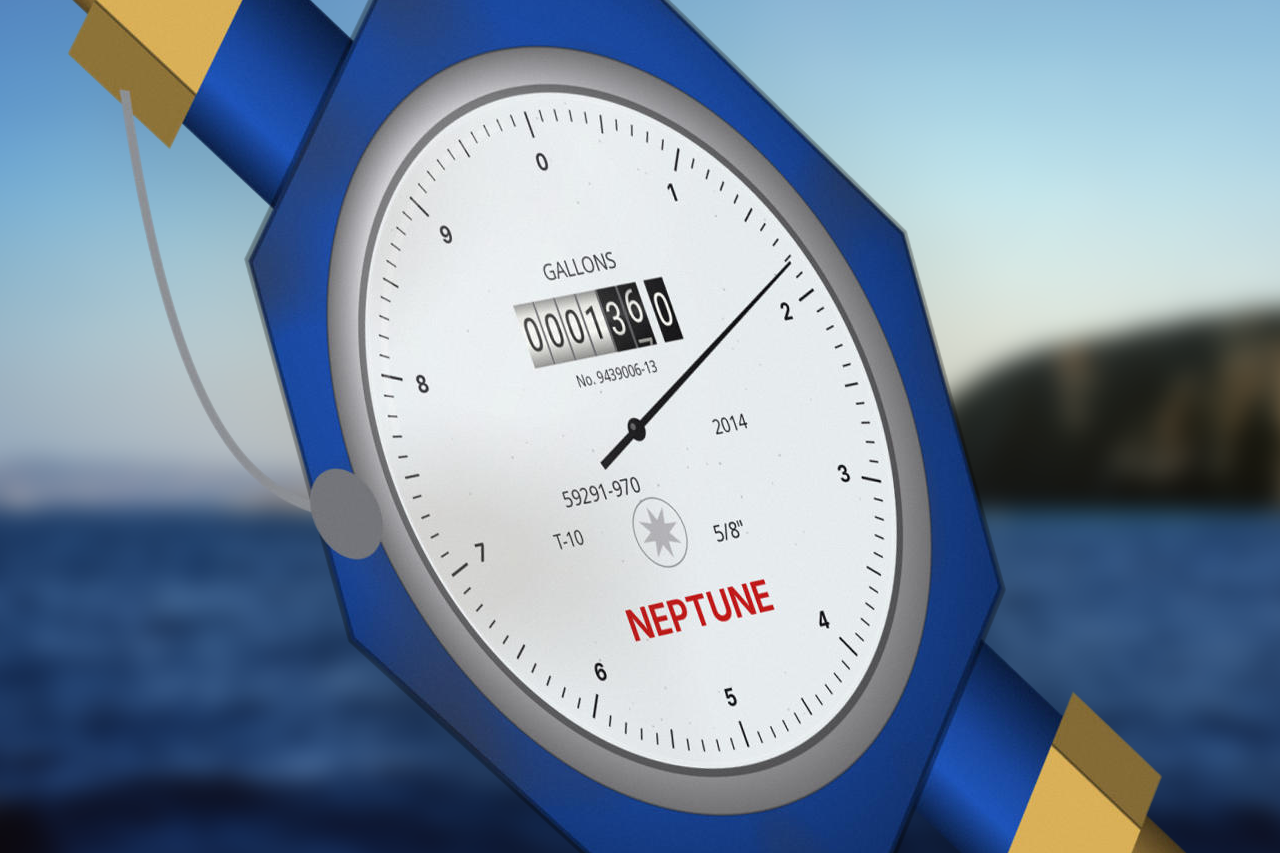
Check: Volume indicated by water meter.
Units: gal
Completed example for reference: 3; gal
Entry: 1361.8; gal
